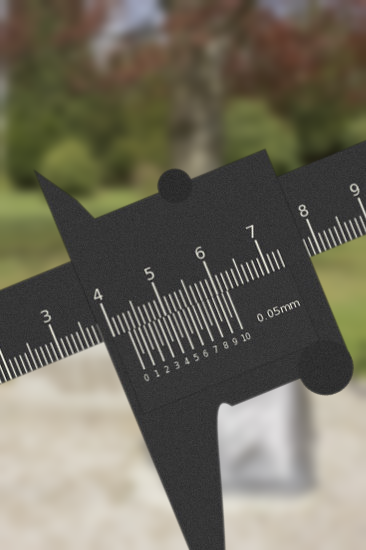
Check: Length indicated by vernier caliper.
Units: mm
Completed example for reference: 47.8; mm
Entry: 42.8; mm
